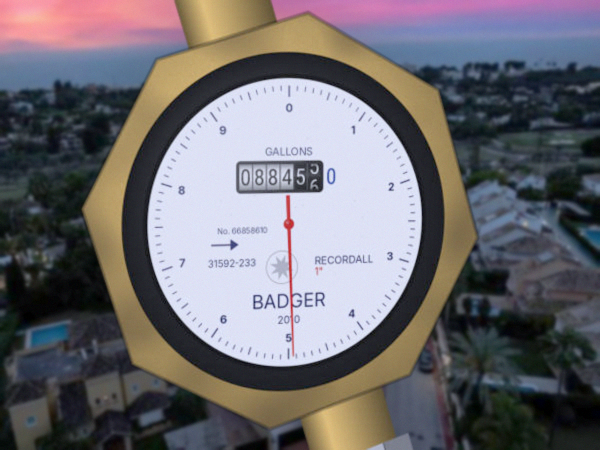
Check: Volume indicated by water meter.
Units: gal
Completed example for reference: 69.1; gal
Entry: 884554.9; gal
